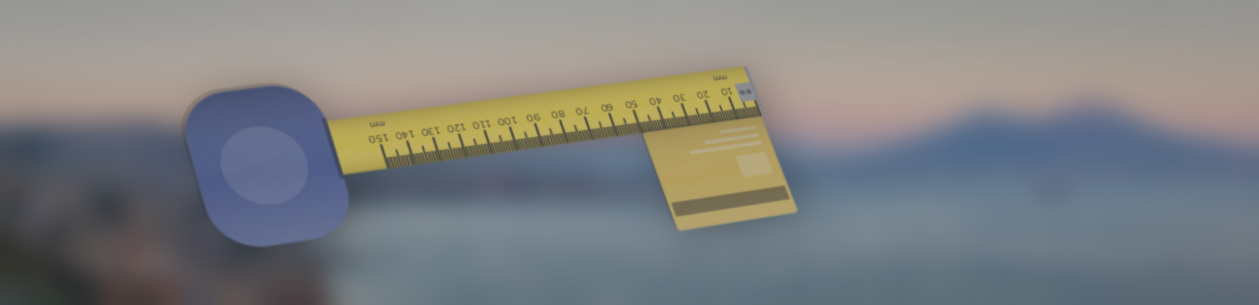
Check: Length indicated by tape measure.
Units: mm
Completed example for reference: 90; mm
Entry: 50; mm
